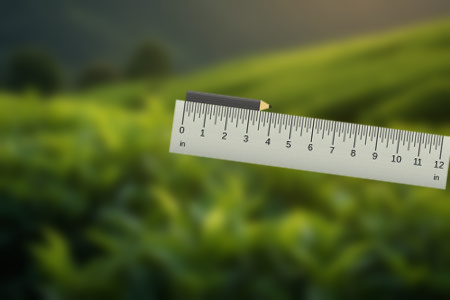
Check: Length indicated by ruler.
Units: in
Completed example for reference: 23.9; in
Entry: 4; in
